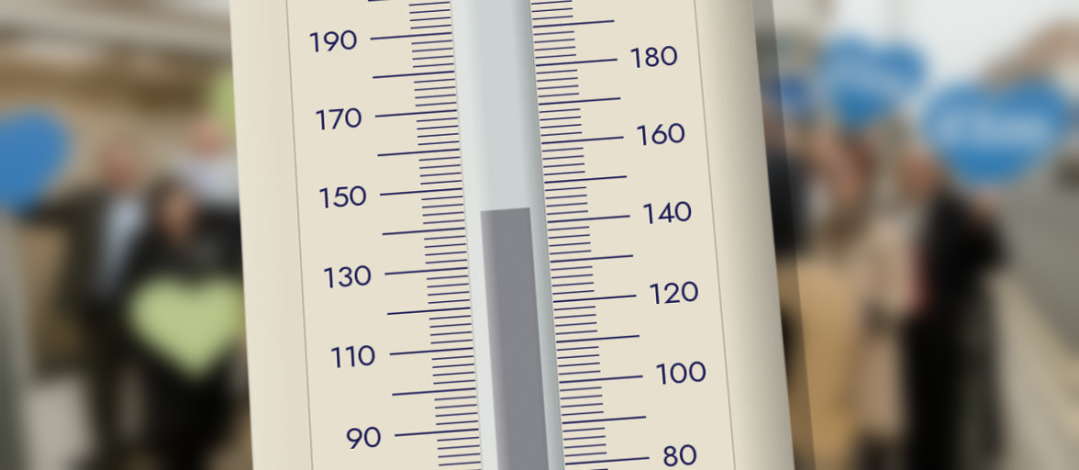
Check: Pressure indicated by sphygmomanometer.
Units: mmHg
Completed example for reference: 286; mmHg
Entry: 144; mmHg
